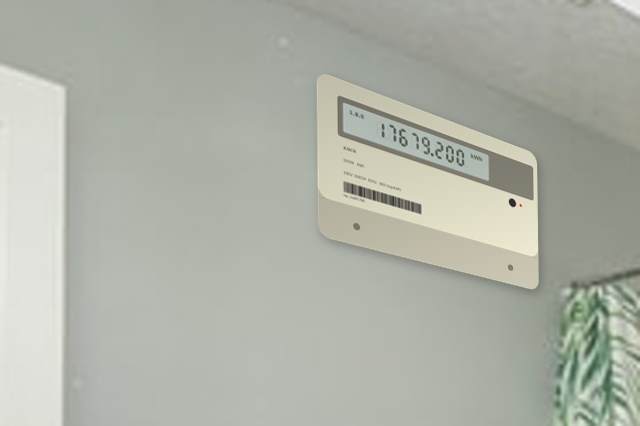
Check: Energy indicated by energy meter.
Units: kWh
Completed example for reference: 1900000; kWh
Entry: 17679.200; kWh
